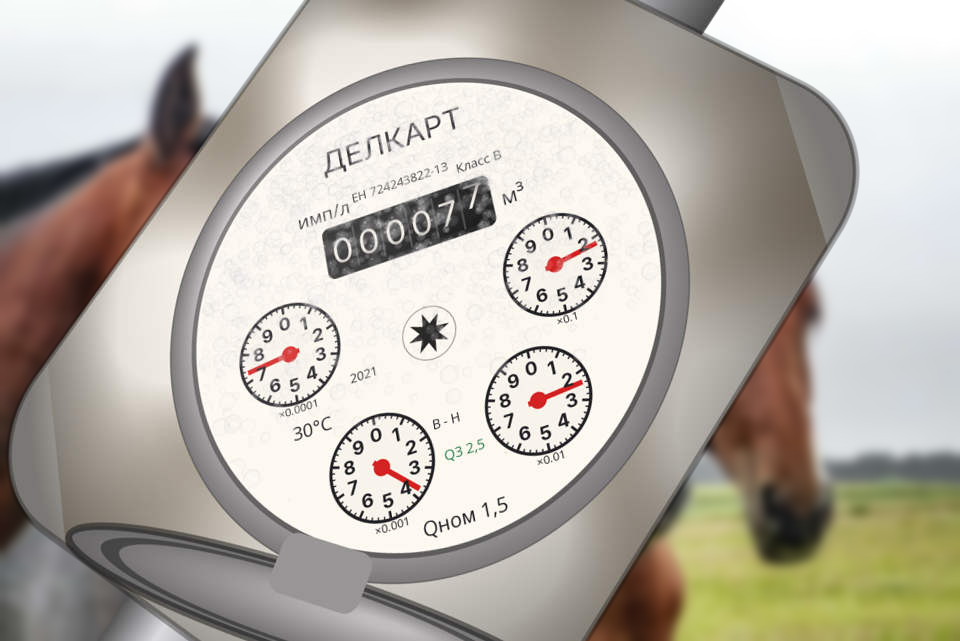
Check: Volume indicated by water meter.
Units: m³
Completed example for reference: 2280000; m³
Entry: 77.2237; m³
